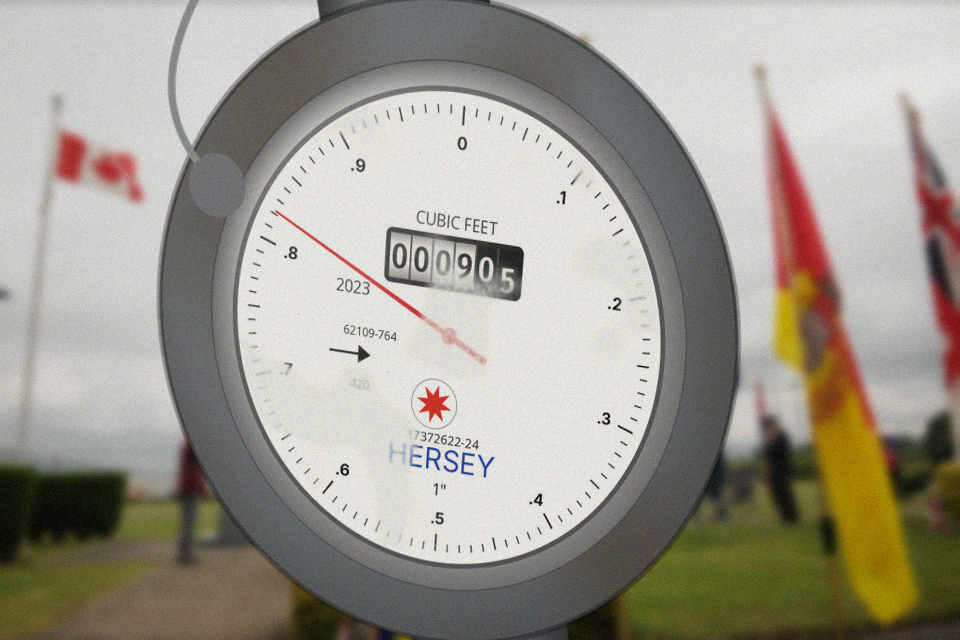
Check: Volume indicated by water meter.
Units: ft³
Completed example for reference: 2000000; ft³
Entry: 904.82; ft³
